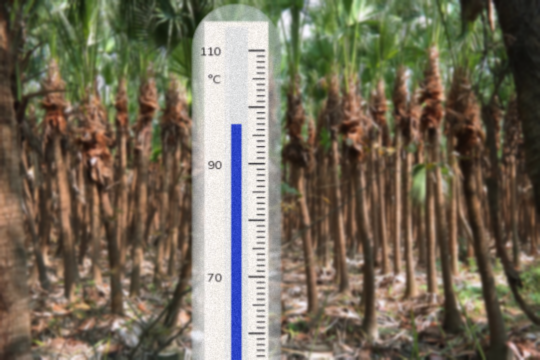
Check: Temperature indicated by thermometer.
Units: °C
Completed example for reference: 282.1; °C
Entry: 97; °C
